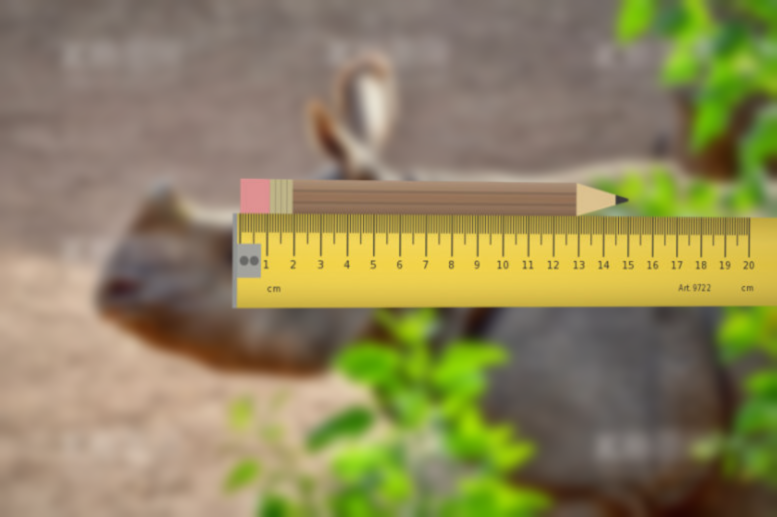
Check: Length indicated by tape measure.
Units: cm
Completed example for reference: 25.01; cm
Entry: 15; cm
